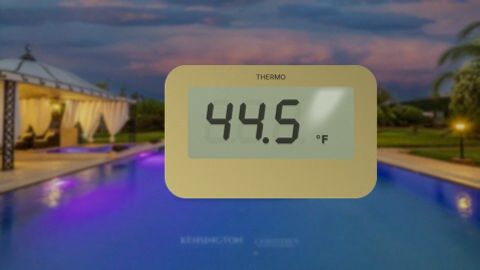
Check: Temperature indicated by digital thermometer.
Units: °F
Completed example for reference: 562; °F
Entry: 44.5; °F
